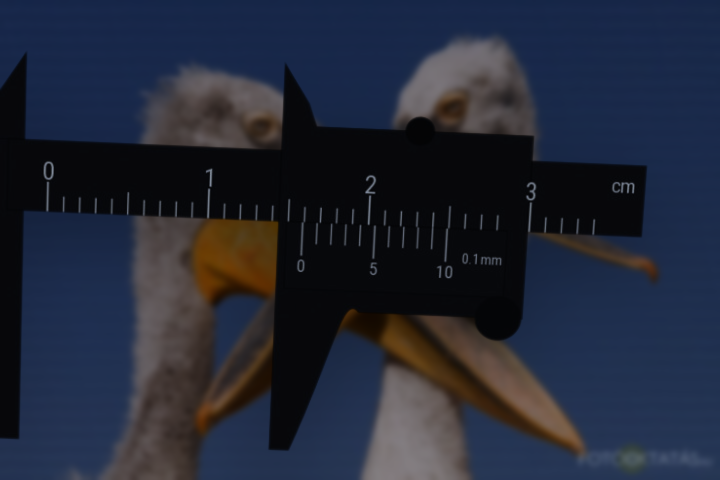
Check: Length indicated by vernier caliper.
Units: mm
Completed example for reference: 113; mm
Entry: 15.9; mm
